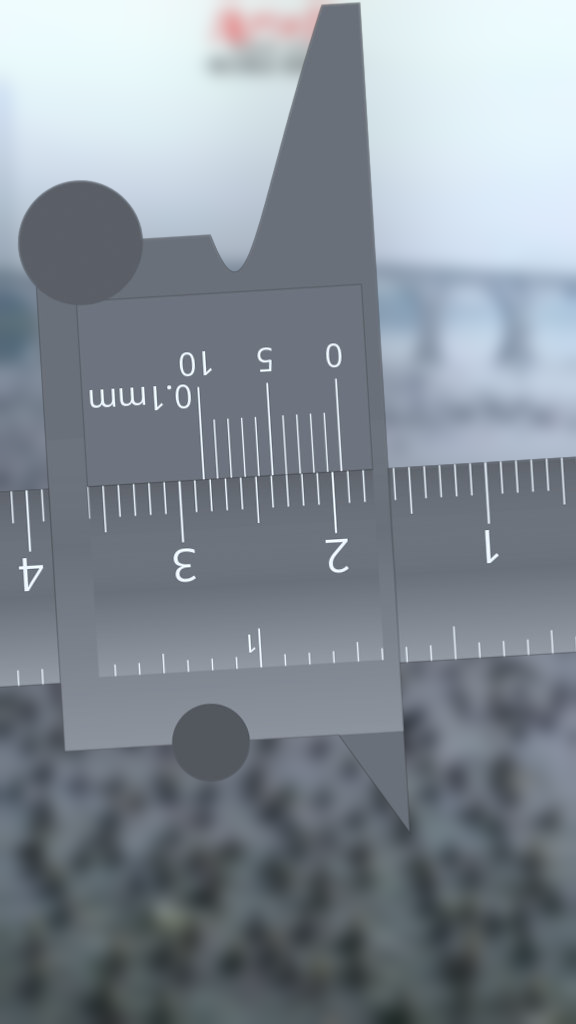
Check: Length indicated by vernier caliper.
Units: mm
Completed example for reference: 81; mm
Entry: 19.4; mm
